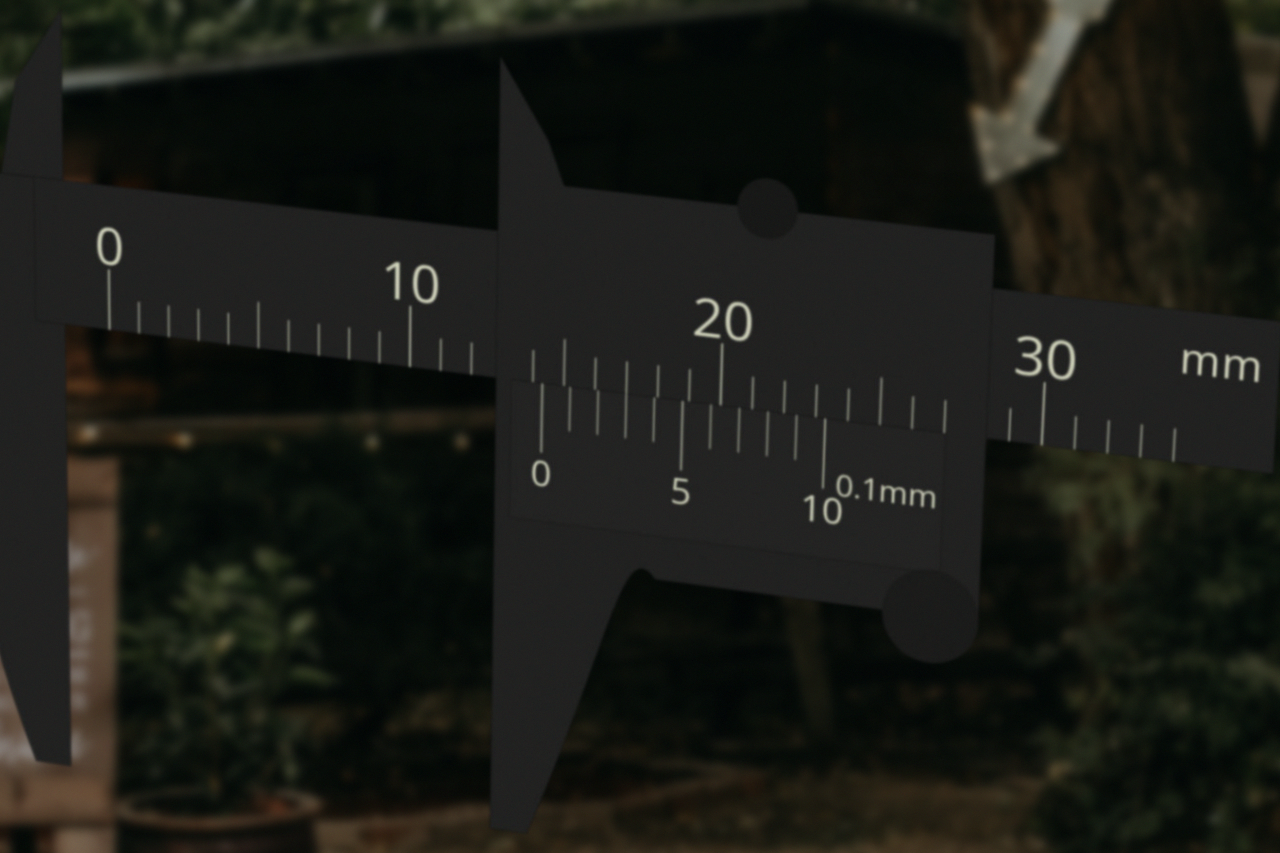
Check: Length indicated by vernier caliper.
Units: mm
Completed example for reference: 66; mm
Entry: 14.3; mm
